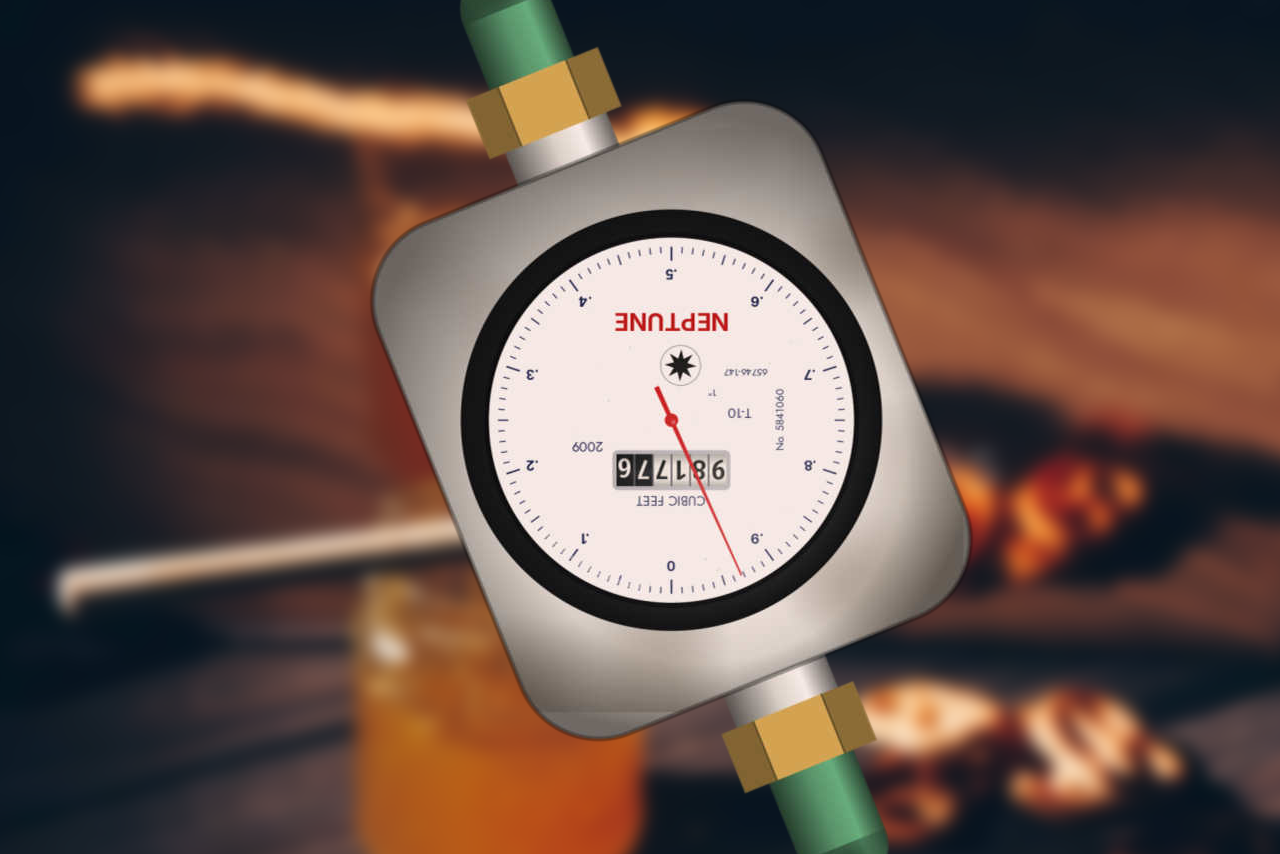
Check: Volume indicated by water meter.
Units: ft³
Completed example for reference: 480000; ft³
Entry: 981775.93; ft³
